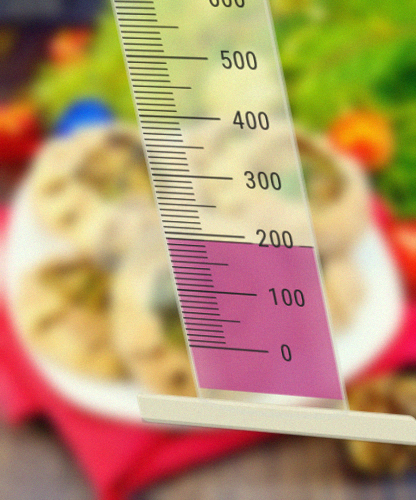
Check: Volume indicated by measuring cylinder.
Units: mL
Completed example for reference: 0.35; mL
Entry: 190; mL
